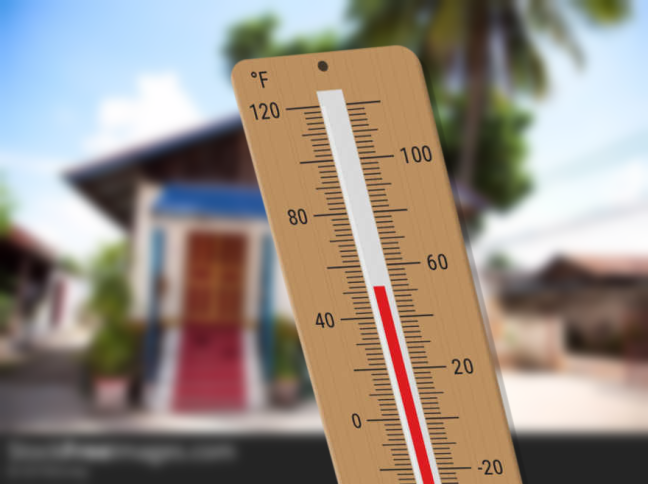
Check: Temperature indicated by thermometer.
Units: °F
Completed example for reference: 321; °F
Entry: 52; °F
